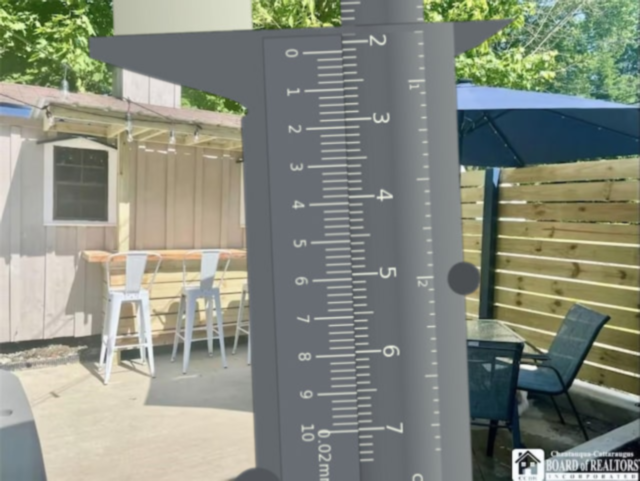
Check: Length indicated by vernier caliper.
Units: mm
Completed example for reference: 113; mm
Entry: 21.2; mm
